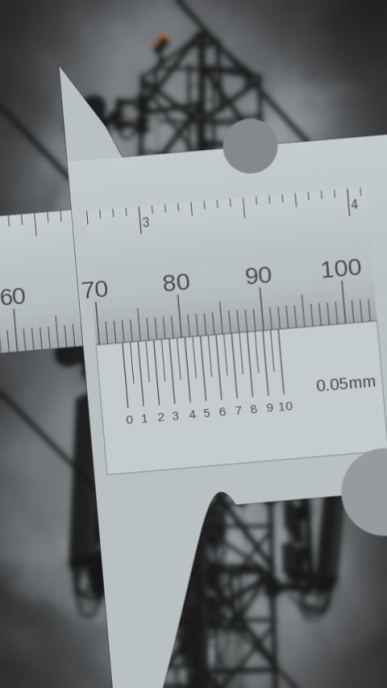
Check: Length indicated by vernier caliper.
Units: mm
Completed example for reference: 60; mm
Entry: 72.8; mm
